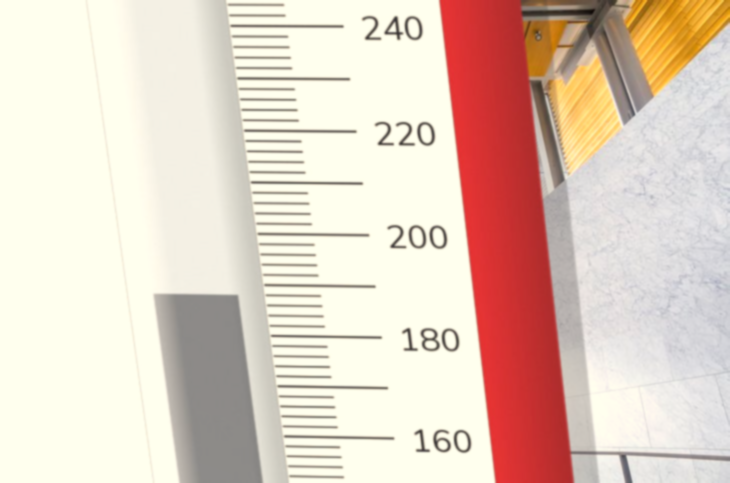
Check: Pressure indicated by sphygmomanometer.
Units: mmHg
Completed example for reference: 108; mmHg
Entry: 188; mmHg
